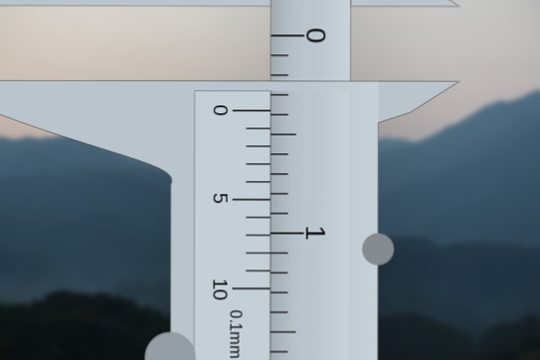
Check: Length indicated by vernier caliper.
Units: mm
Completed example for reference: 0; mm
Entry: 3.8; mm
